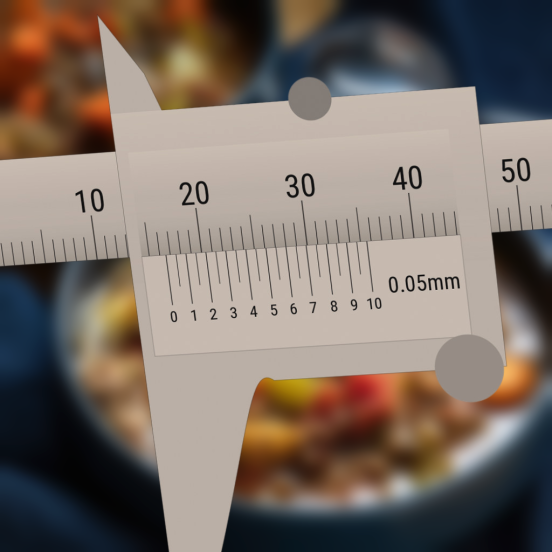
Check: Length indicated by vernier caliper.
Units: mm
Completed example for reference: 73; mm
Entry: 16.6; mm
